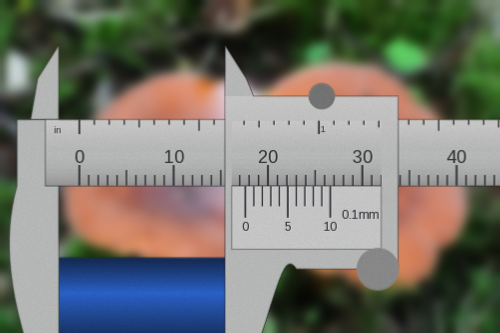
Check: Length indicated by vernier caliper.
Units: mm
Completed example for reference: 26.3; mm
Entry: 17.6; mm
